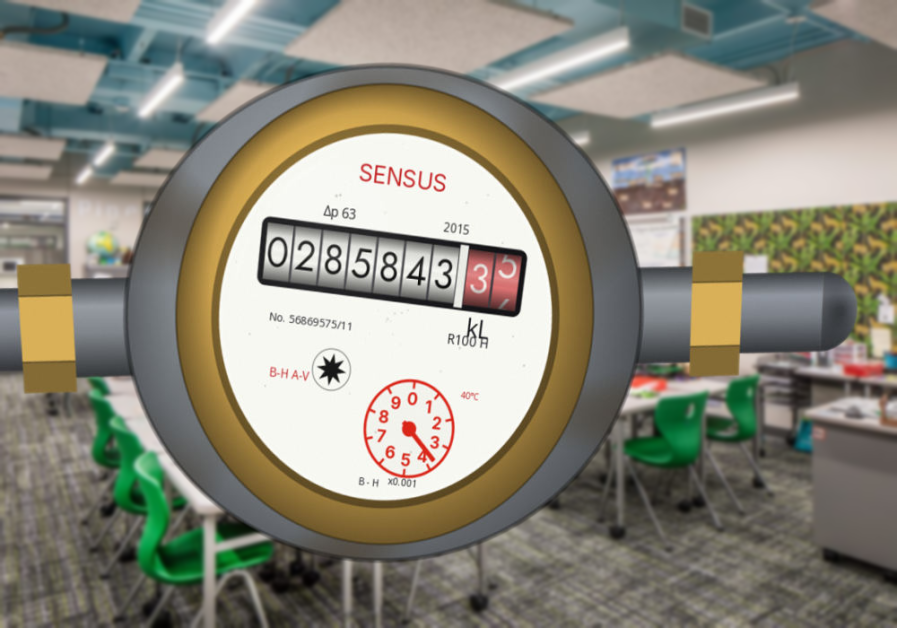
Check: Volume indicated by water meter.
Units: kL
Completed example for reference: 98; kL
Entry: 285843.353; kL
